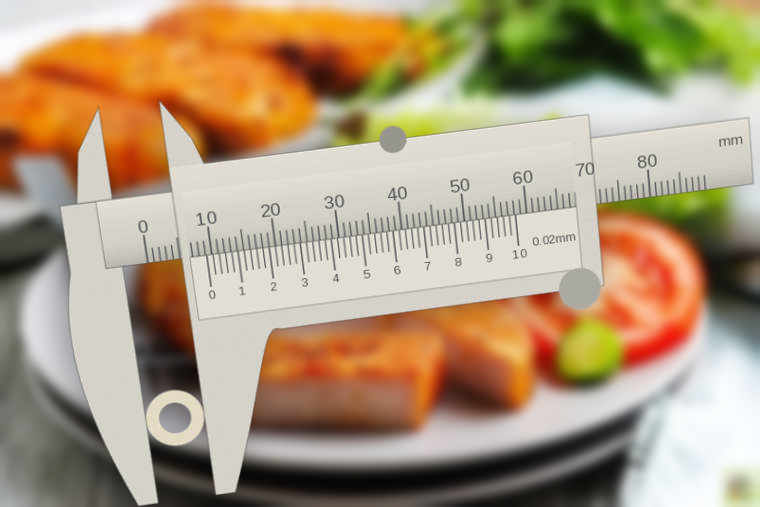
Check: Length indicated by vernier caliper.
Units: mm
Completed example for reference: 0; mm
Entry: 9.2; mm
